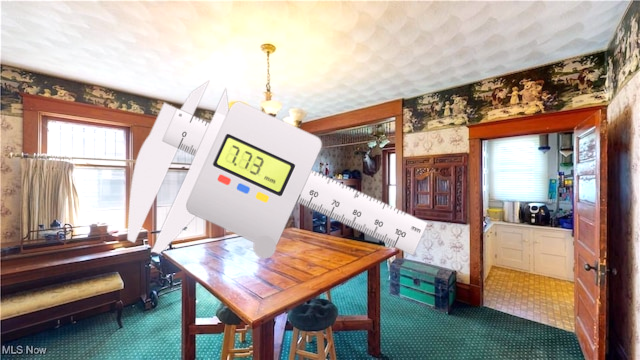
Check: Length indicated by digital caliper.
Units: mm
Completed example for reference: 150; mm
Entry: 7.73; mm
